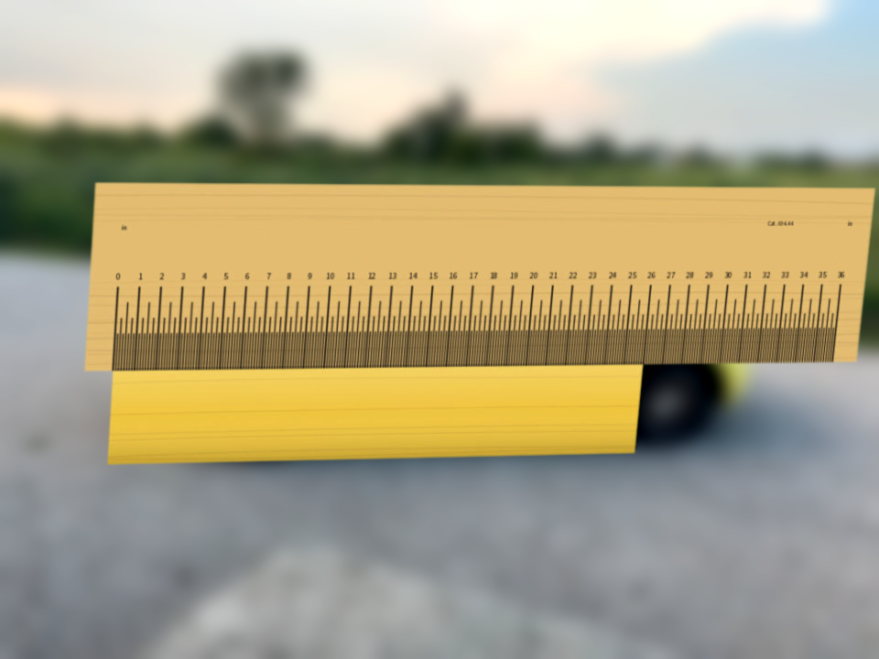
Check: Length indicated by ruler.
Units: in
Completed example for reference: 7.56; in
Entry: 26; in
